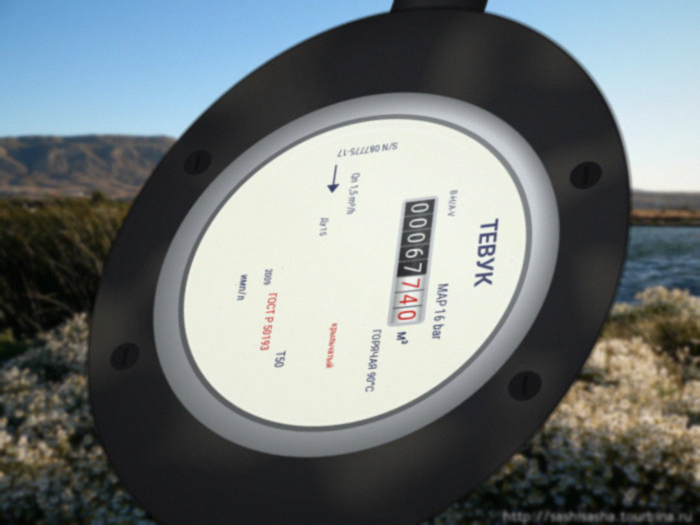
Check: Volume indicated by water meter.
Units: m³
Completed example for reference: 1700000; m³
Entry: 67.740; m³
